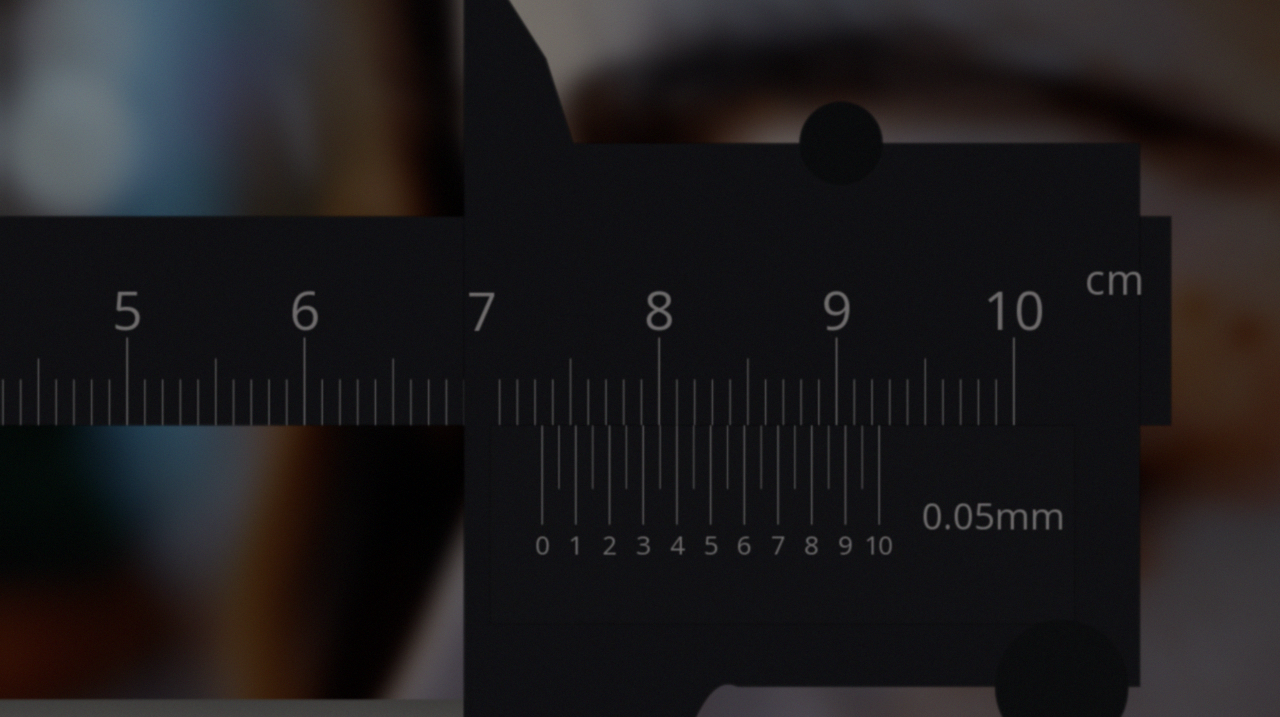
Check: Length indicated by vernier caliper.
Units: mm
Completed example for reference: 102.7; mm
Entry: 73.4; mm
